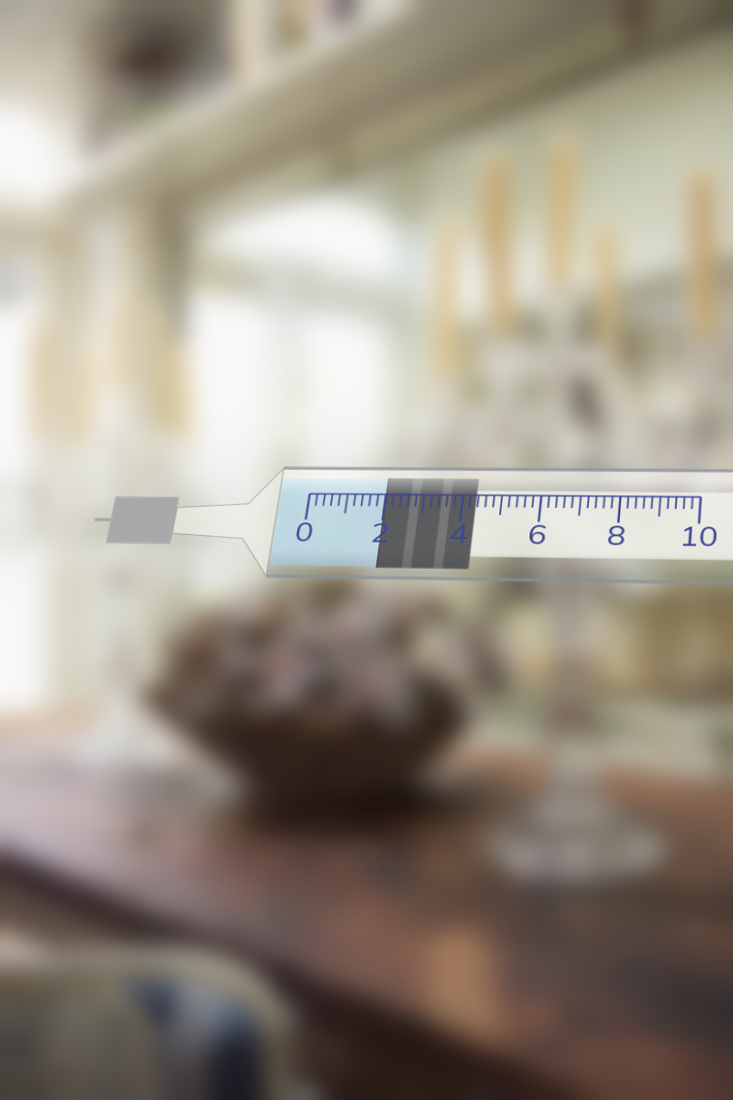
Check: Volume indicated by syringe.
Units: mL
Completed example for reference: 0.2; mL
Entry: 2; mL
